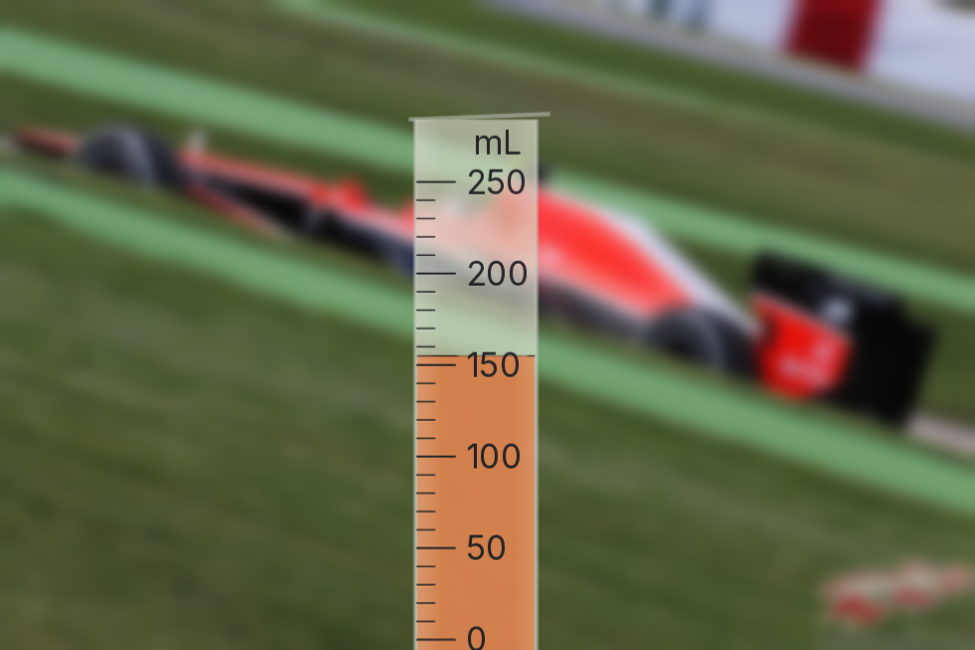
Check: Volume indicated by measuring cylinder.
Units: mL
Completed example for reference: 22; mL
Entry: 155; mL
